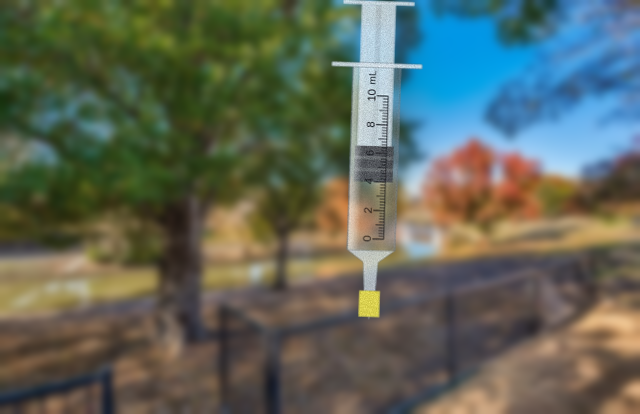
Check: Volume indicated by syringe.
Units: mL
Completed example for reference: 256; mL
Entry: 4; mL
